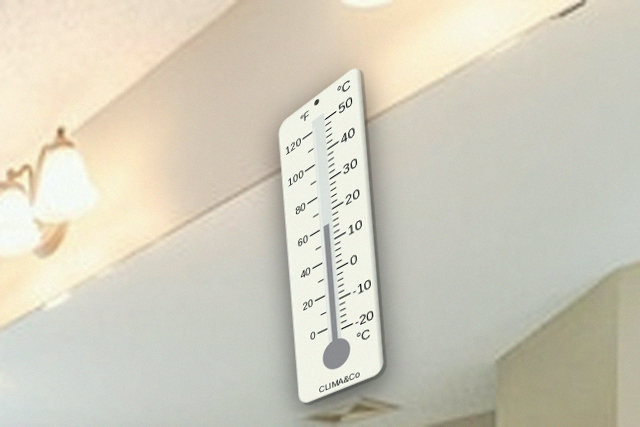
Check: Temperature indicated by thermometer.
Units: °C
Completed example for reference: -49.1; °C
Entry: 16; °C
